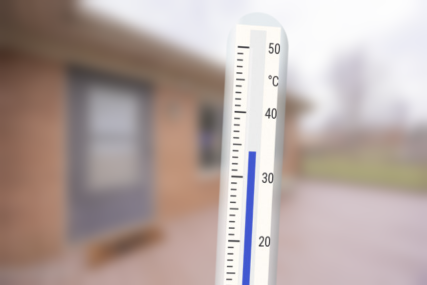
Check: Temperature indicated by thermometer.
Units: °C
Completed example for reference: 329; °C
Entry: 34; °C
